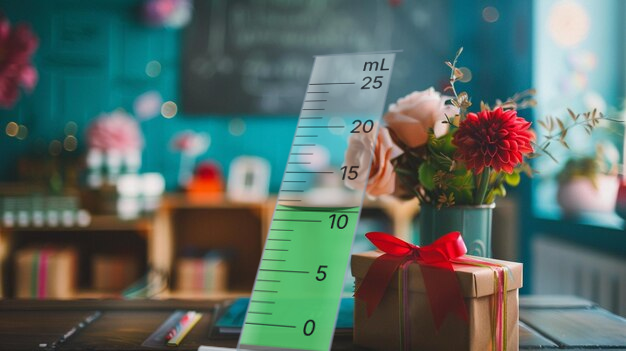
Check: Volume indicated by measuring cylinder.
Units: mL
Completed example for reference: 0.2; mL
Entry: 11; mL
